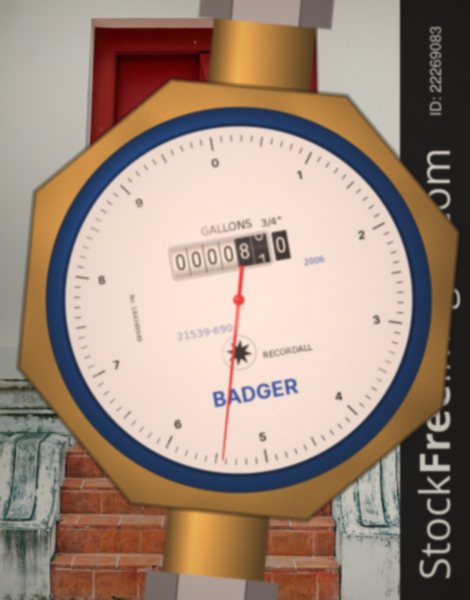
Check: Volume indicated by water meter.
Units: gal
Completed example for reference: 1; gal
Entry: 805.4; gal
